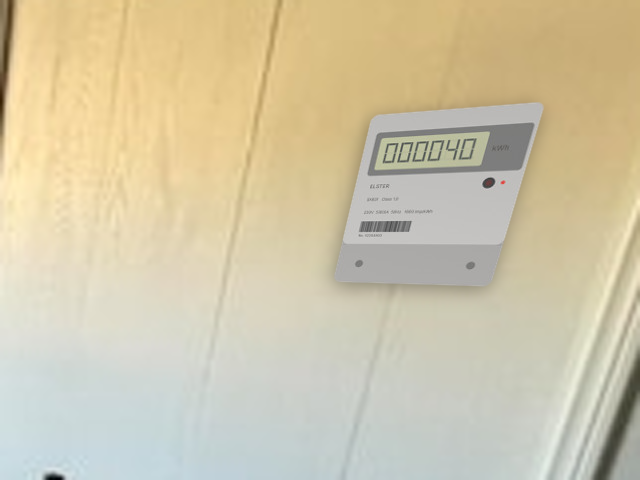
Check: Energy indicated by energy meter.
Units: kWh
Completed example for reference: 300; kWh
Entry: 40; kWh
